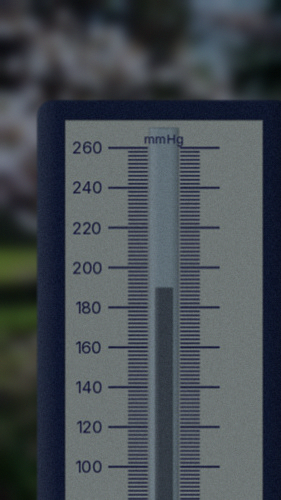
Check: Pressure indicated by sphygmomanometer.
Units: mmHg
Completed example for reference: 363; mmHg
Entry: 190; mmHg
